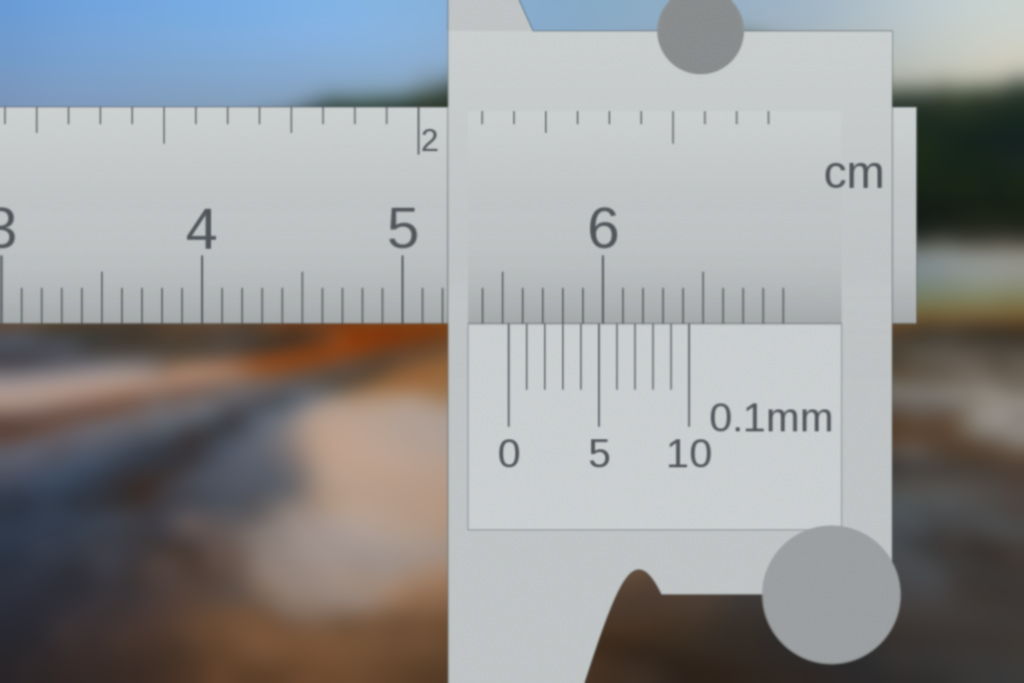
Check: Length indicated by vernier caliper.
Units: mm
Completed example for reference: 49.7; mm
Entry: 55.3; mm
